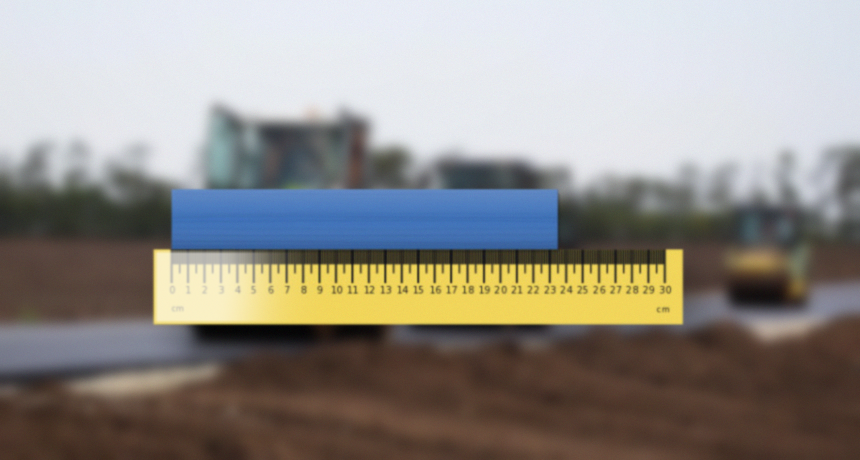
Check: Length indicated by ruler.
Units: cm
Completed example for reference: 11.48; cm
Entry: 23.5; cm
